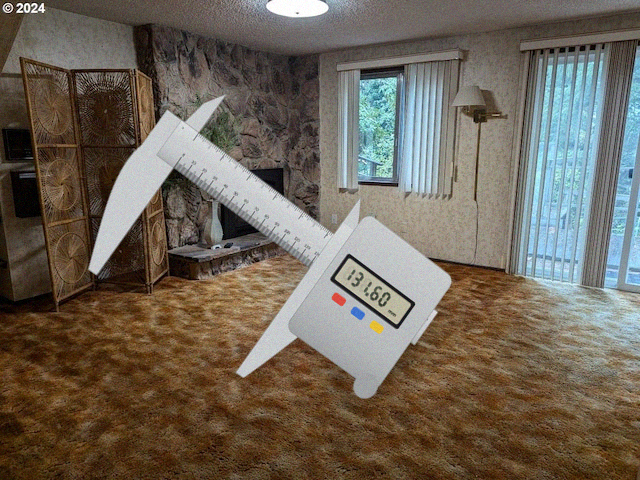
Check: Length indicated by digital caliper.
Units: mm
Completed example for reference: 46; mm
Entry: 131.60; mm
